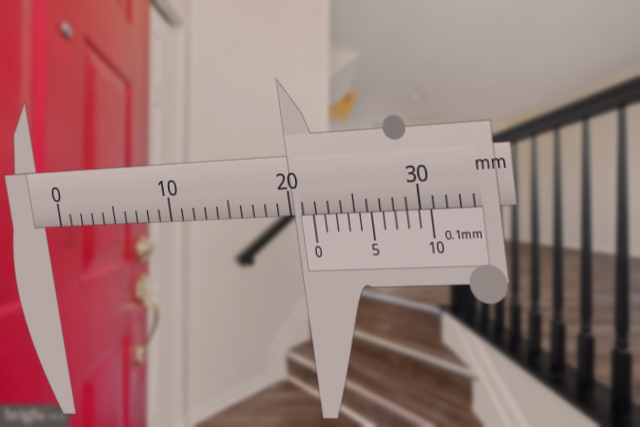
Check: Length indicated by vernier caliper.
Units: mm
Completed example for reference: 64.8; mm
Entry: 21.8; mm
